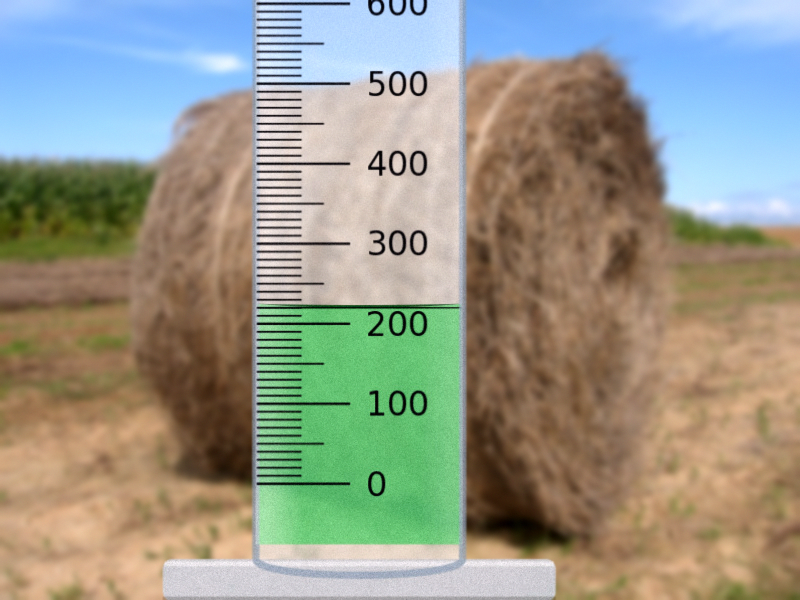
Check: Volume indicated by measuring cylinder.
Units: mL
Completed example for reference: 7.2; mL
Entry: 220; mL
